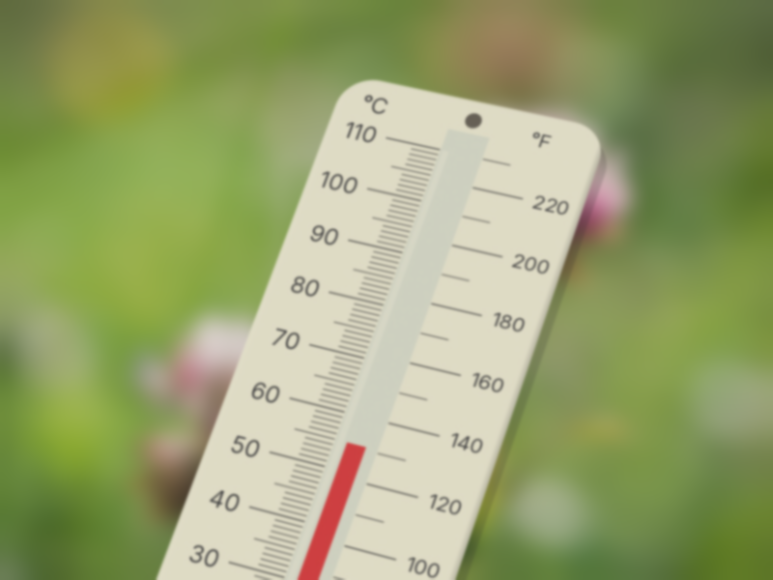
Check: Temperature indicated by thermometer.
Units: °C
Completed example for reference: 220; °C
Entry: 55; °C
